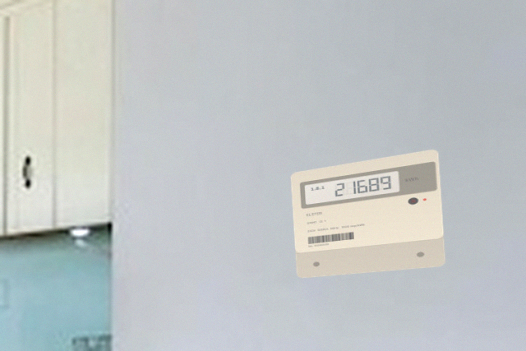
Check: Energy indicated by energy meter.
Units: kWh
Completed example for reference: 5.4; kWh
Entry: 21689; kWh
